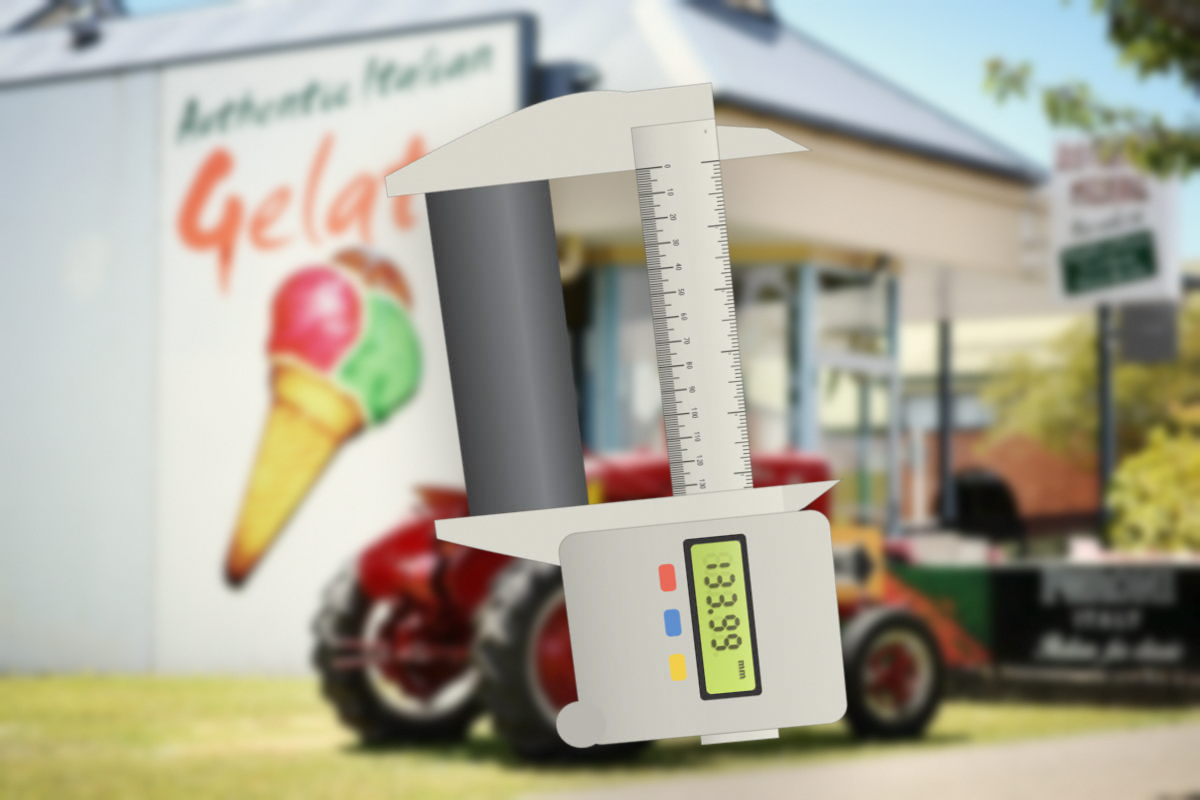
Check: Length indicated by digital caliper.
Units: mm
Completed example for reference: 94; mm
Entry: 133.99; mm
